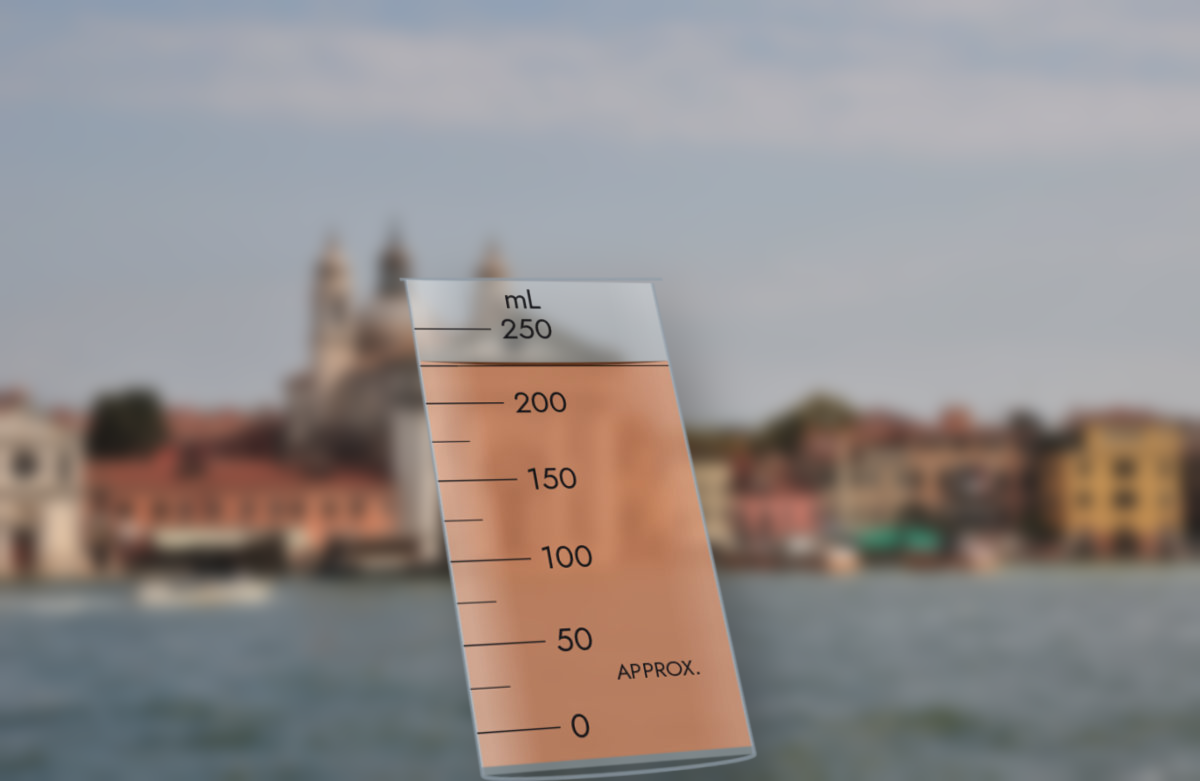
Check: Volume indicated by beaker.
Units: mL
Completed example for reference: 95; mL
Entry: 225; mL
